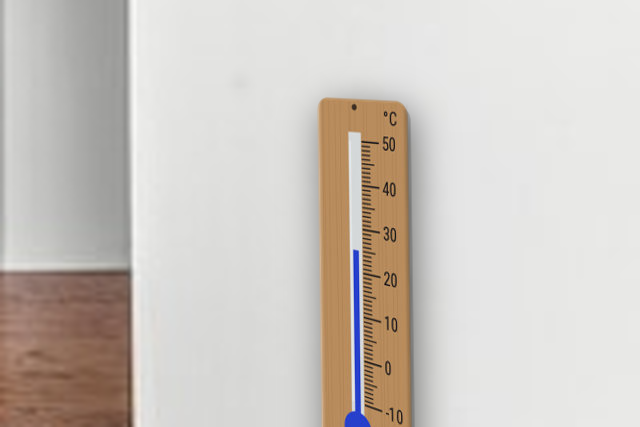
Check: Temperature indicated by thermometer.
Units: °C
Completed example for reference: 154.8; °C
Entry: 25; °C
